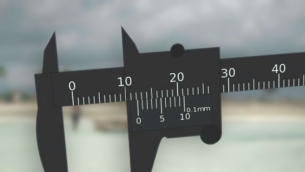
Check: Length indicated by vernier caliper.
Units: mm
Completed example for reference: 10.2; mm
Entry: 12.2; mm
